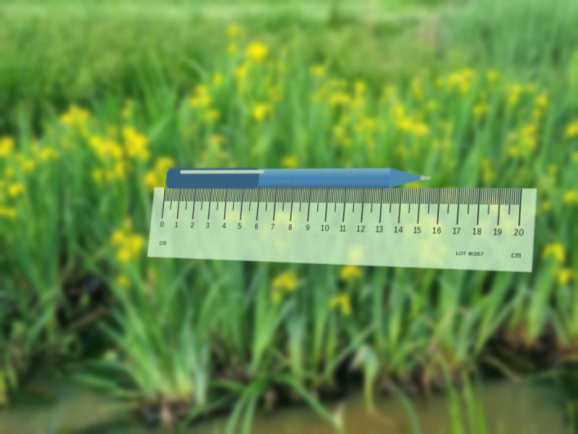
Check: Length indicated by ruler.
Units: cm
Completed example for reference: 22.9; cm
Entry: 15.5; cm
